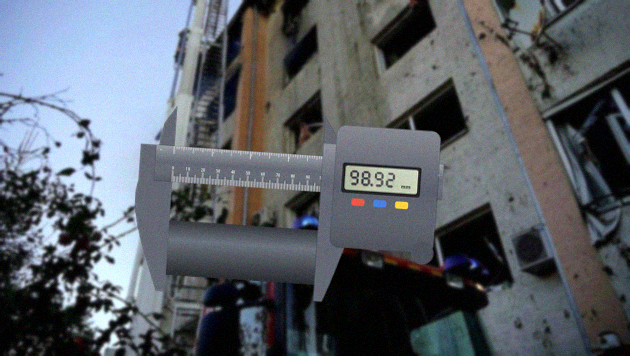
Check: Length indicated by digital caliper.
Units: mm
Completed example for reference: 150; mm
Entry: 98.92; mm
